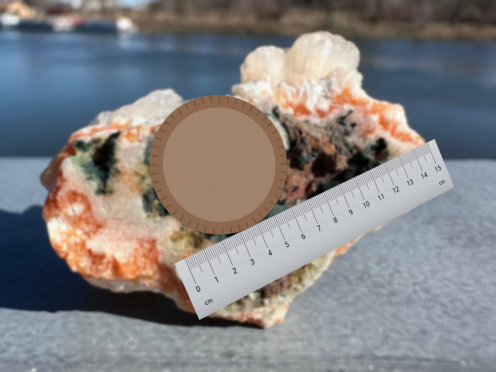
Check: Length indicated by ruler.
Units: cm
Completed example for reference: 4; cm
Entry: 7; cm
